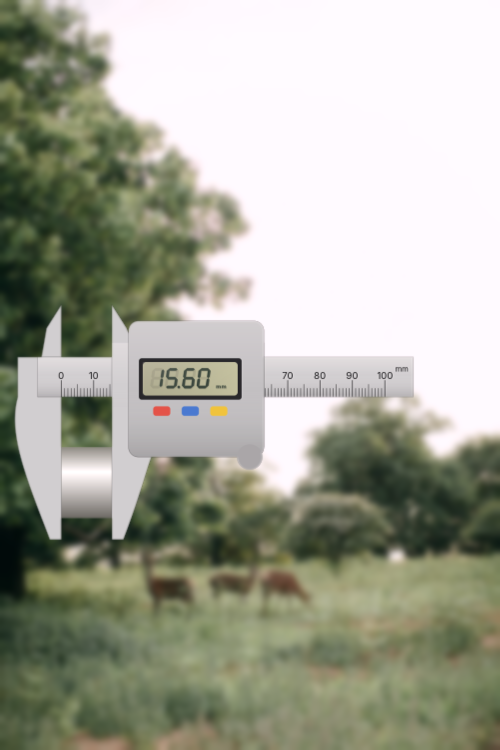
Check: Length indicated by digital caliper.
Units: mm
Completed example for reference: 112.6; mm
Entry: 15.60; mm
